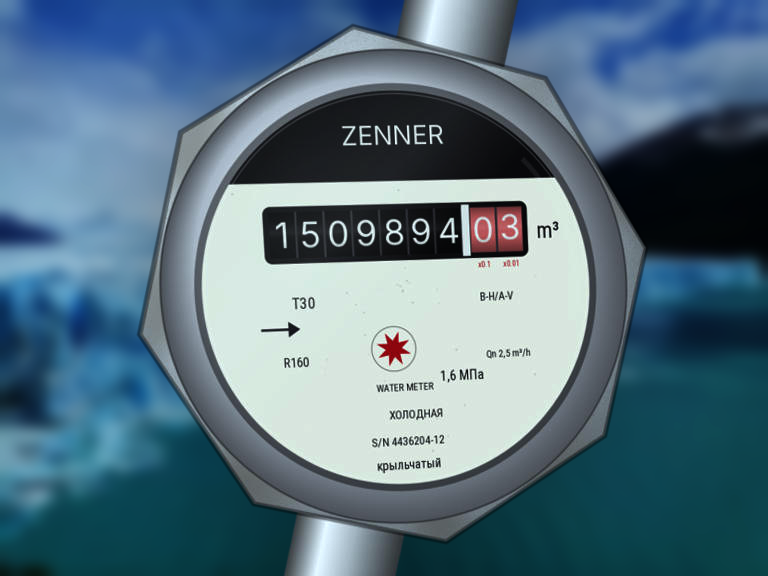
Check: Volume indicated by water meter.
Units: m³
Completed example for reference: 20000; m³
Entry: 1509894.03; m³
